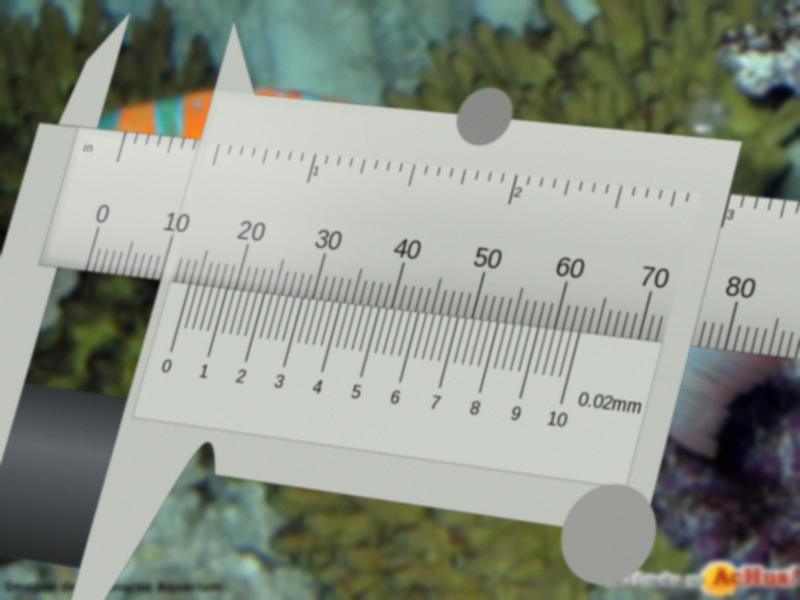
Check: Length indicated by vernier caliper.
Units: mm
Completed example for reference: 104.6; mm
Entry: 14.0; mm
